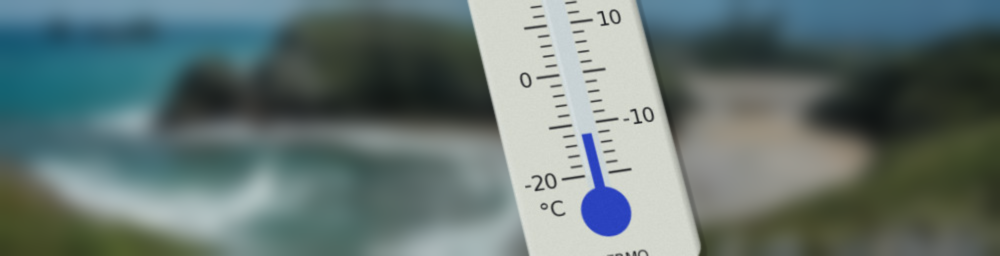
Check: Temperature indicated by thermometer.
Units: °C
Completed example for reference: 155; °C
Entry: -12; °C
